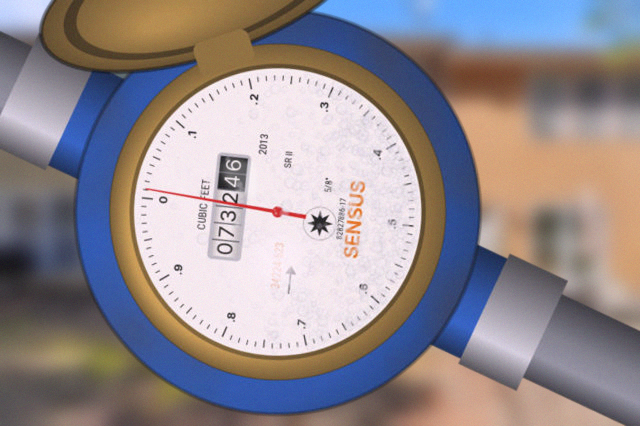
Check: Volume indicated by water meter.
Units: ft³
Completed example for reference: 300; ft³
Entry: 73246.01; ft³
